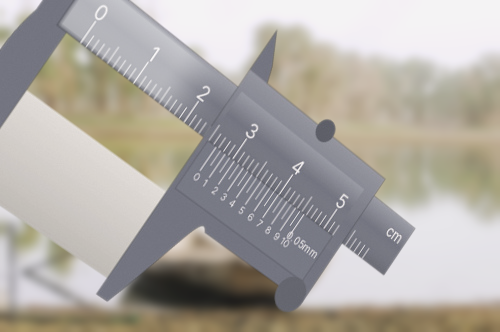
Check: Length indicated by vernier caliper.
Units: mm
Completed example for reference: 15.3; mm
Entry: 26.6; mm
